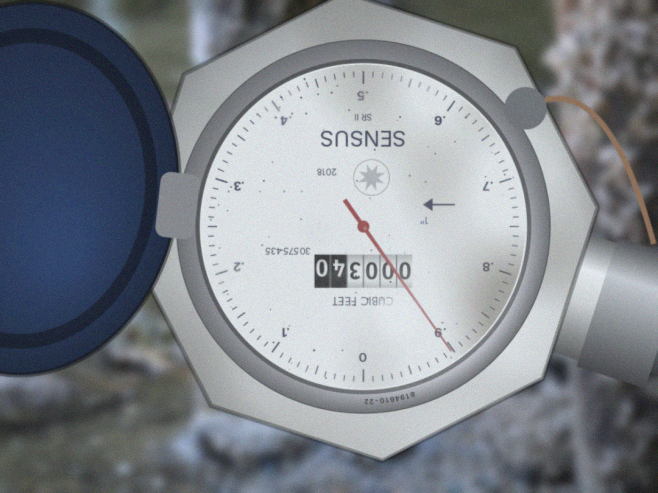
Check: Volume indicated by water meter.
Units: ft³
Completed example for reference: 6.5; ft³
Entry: 339.90; ft³
